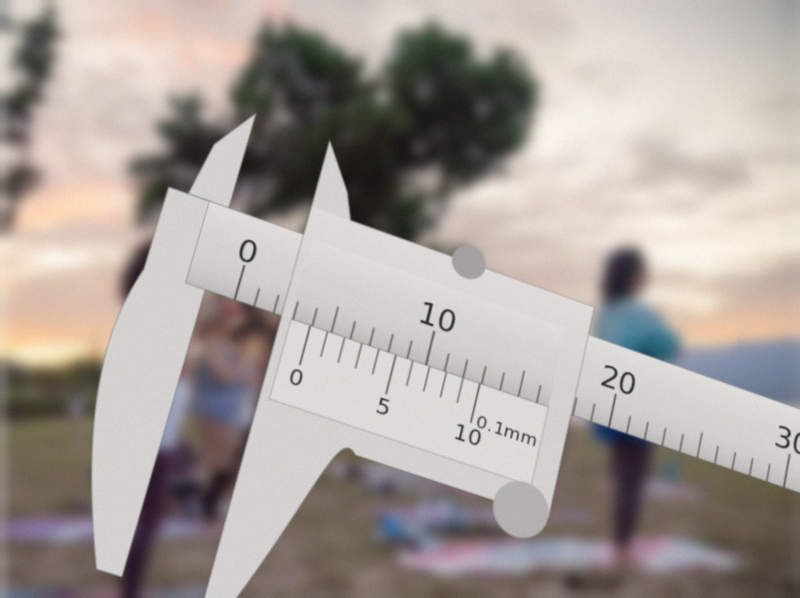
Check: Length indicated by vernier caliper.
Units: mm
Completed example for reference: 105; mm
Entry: 3.9; mm
